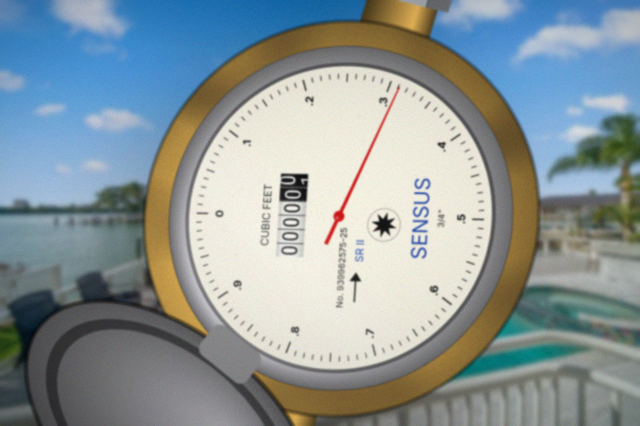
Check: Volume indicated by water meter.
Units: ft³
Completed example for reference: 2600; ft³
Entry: 0.31; ft³
